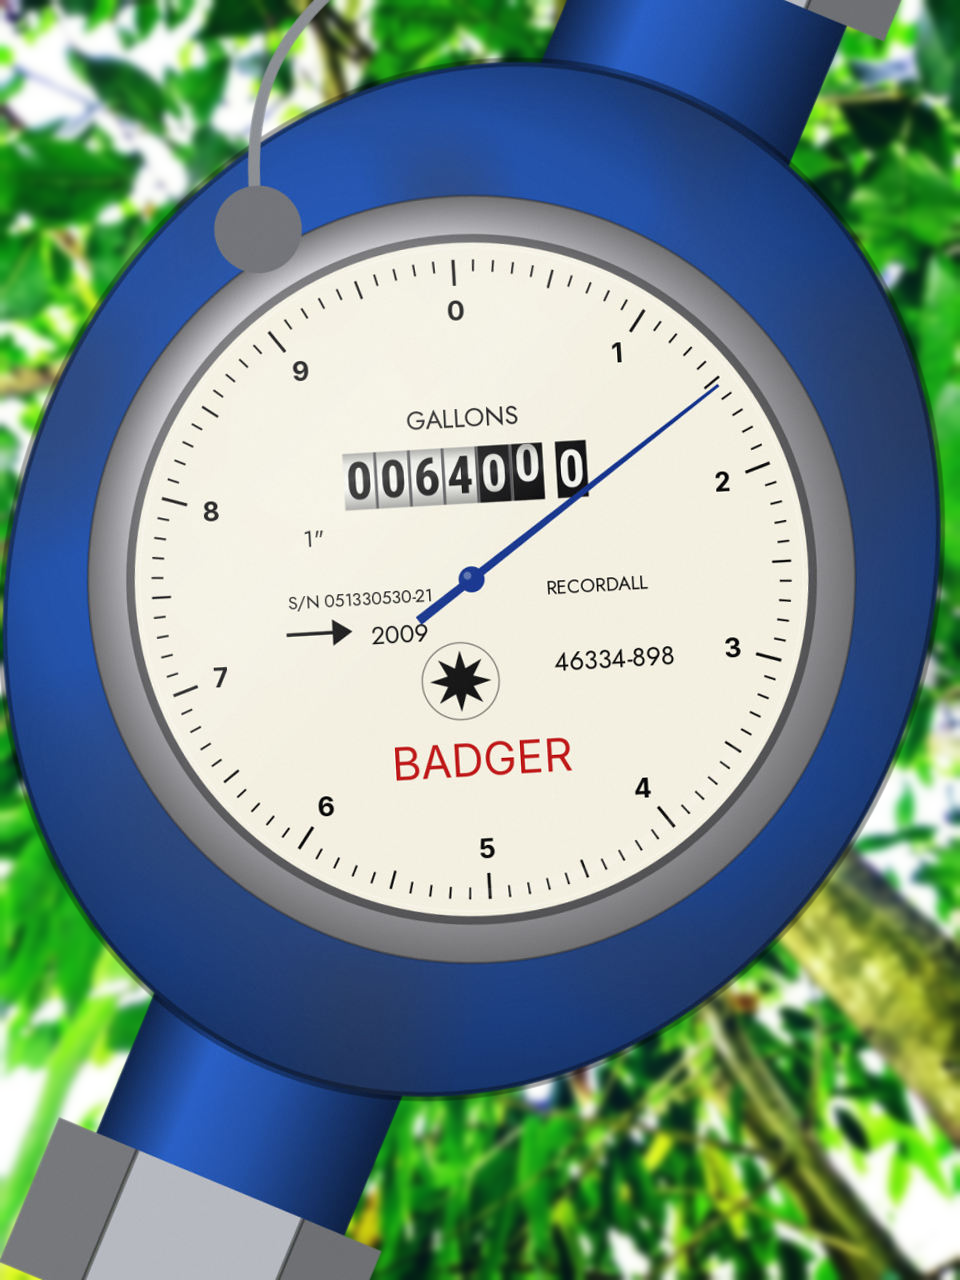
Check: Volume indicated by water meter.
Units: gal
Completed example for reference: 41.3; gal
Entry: 64001.5; gal
